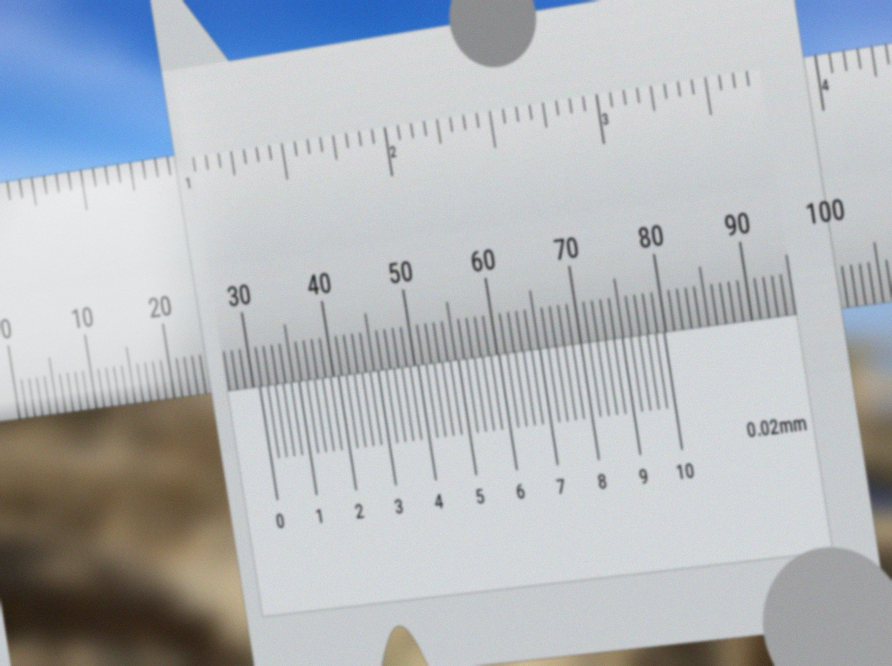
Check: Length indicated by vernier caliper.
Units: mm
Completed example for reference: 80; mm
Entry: 30.8; mm
